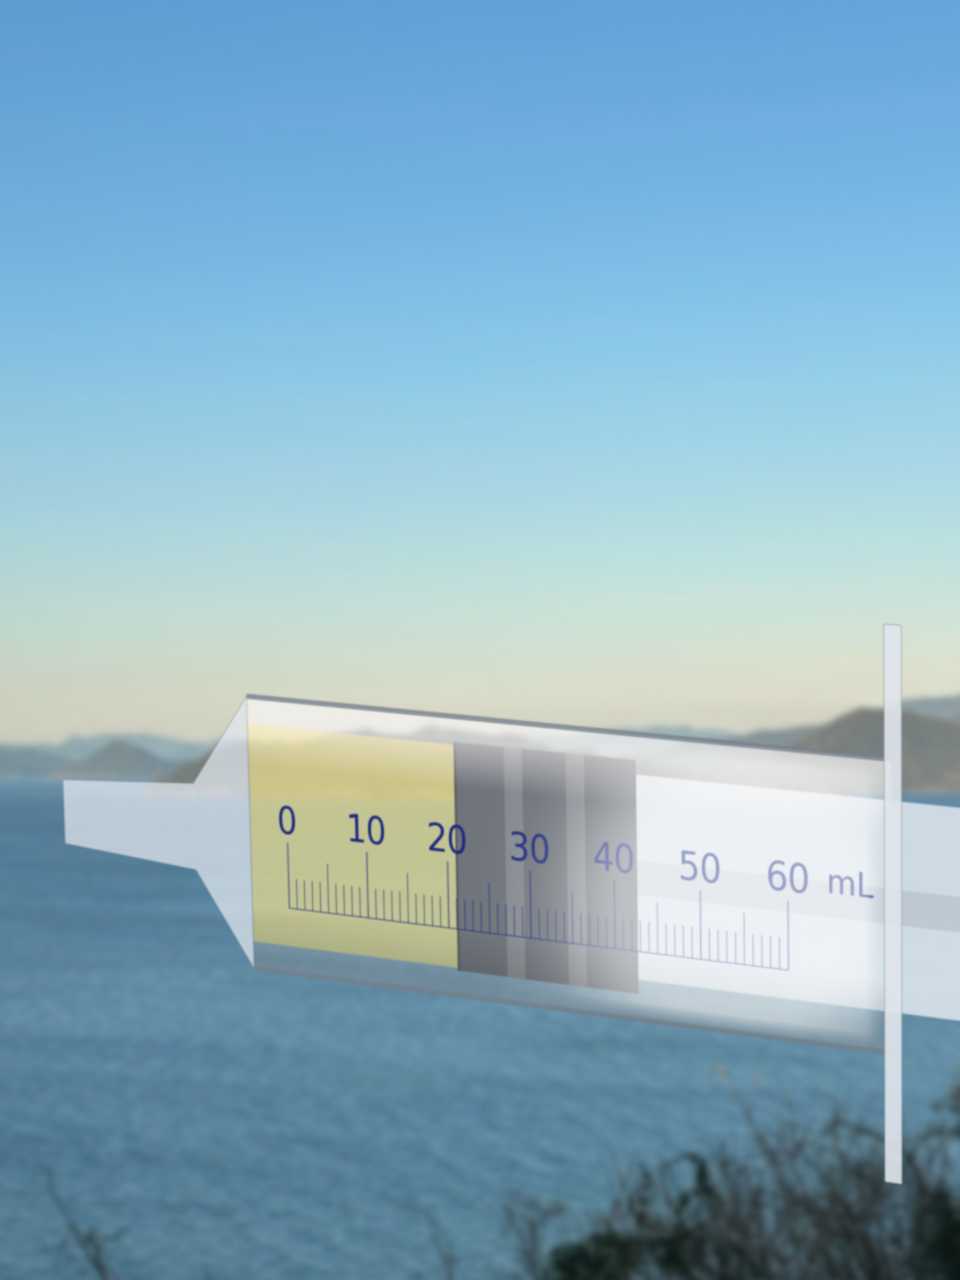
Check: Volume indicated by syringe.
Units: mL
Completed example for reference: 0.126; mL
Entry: 21; mL
